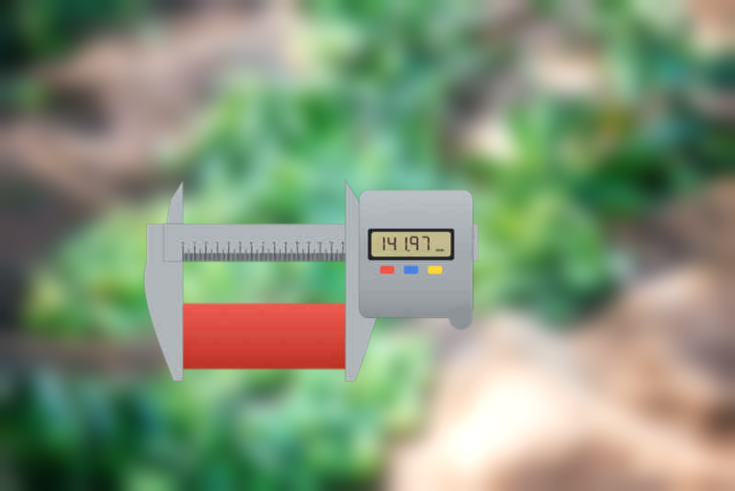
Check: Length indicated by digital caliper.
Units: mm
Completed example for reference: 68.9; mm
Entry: 141.97; mm
